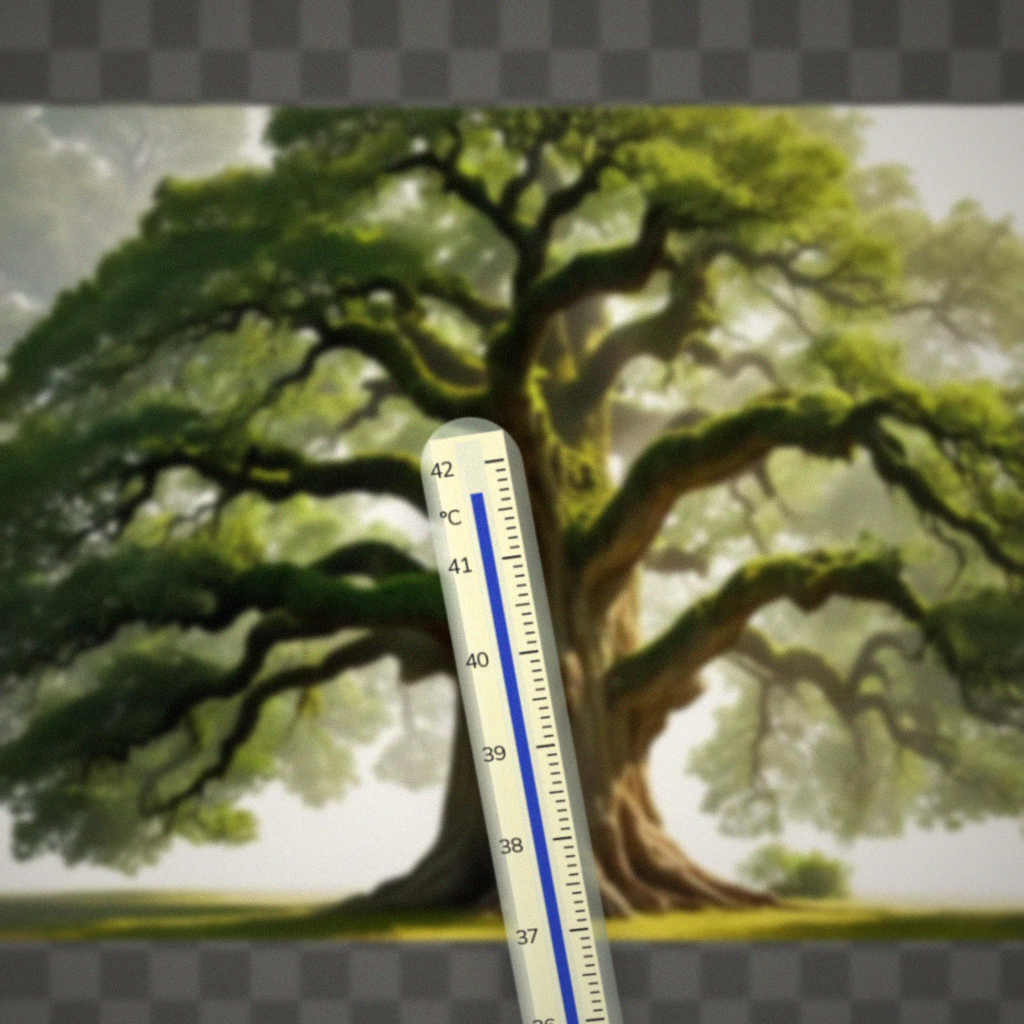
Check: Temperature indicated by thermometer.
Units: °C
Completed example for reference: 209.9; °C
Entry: 41.7; °C
